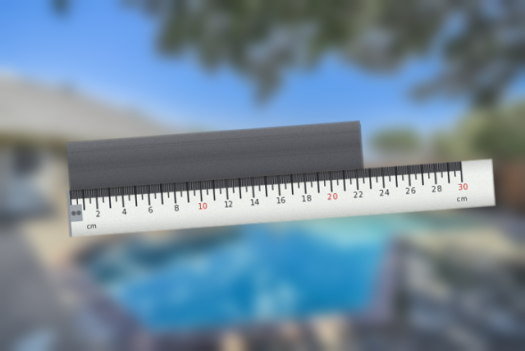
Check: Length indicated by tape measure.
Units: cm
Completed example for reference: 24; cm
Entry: 22.5; cm
